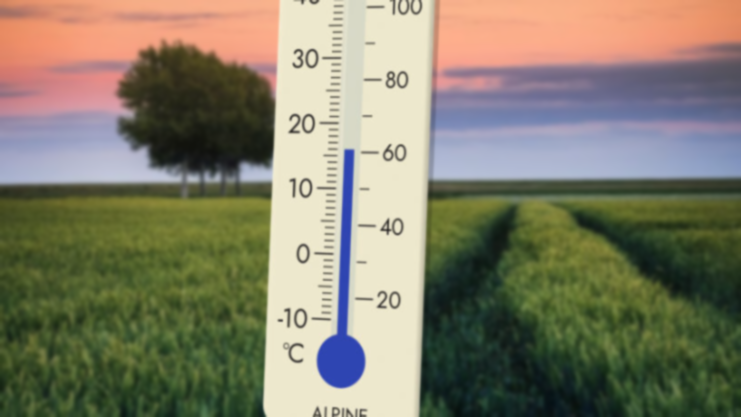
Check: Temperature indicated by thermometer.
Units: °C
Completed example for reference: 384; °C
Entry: 16; °C
